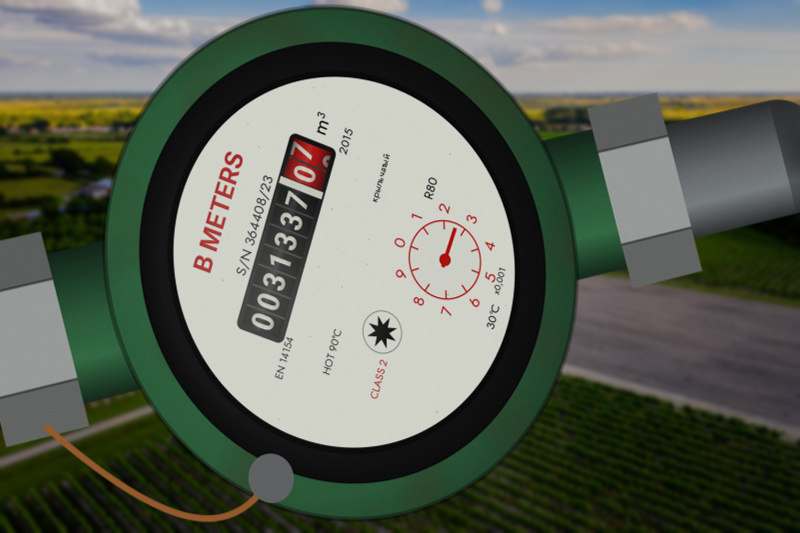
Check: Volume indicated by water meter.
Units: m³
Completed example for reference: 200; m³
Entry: 31337.072; m³
